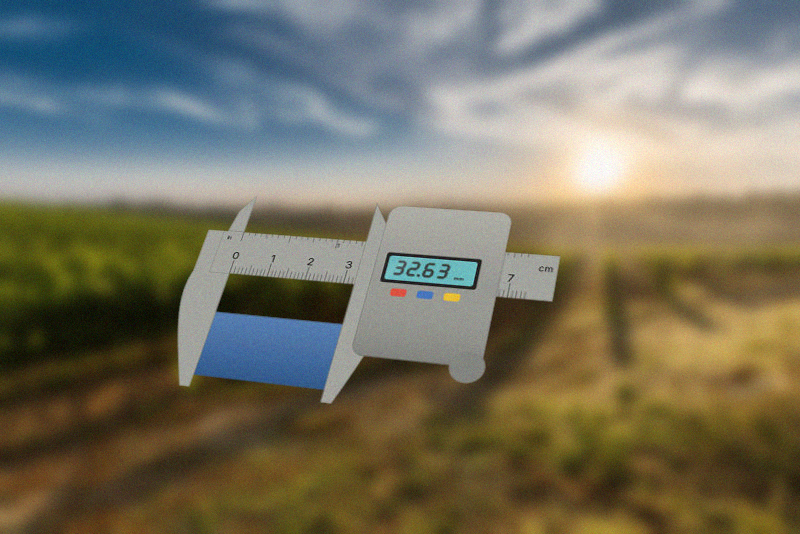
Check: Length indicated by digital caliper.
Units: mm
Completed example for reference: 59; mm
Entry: 32.63; mm
